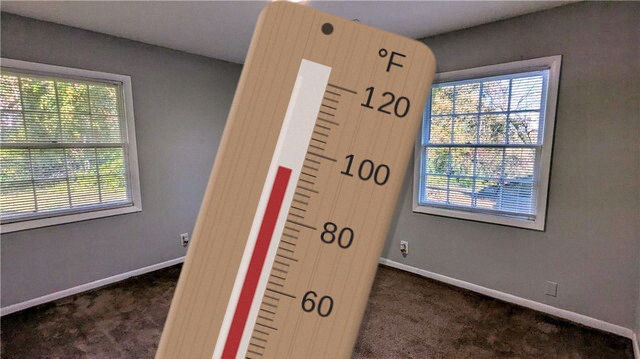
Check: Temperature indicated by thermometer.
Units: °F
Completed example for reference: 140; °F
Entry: 94; °F
